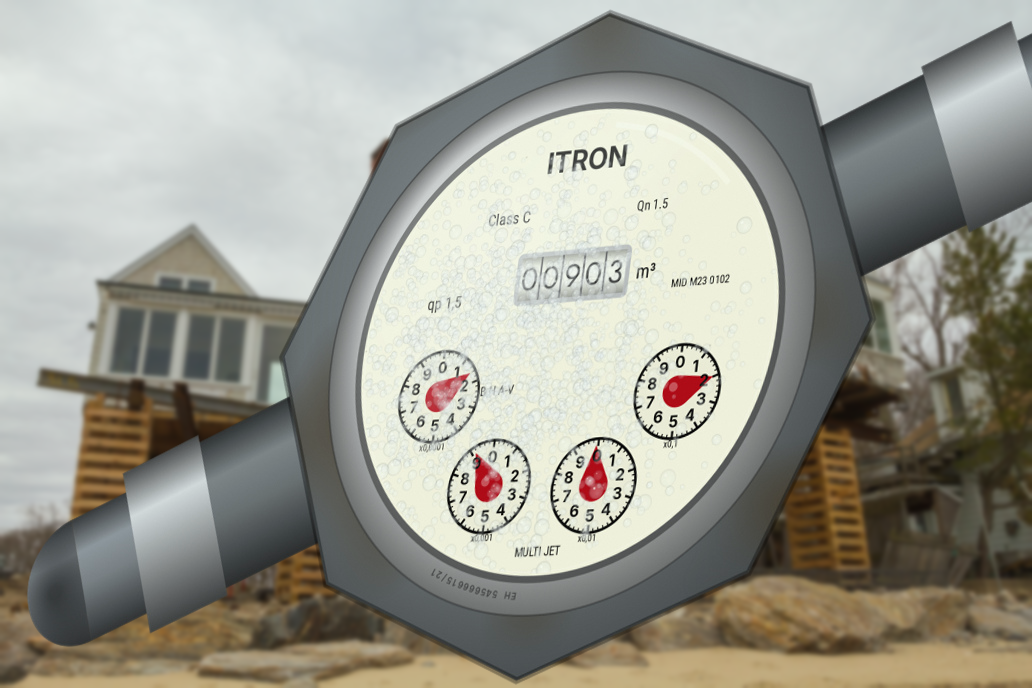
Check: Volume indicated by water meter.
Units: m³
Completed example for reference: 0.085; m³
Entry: 903.1991; m³
